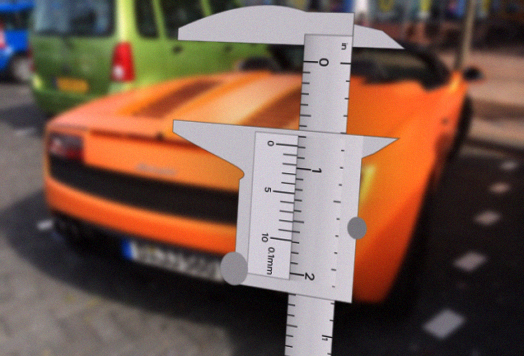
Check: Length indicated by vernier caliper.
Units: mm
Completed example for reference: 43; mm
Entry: 7.9; mm
